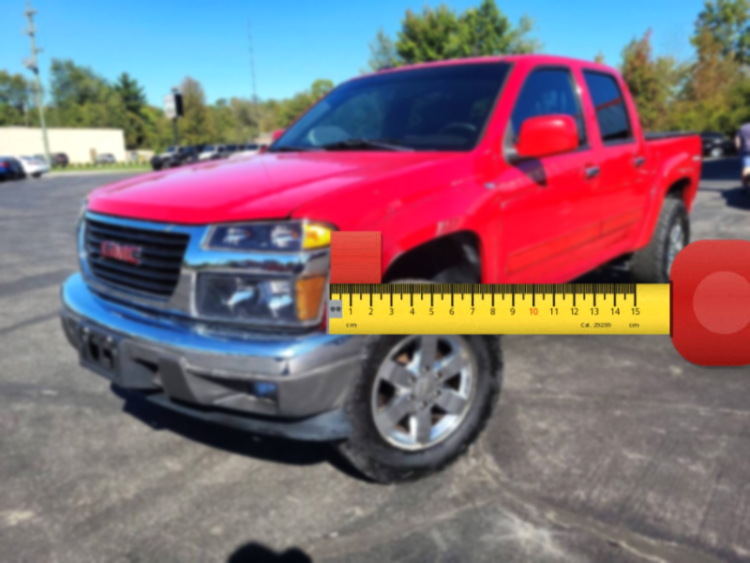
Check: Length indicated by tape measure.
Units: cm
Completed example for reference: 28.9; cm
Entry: 2.5; cm
